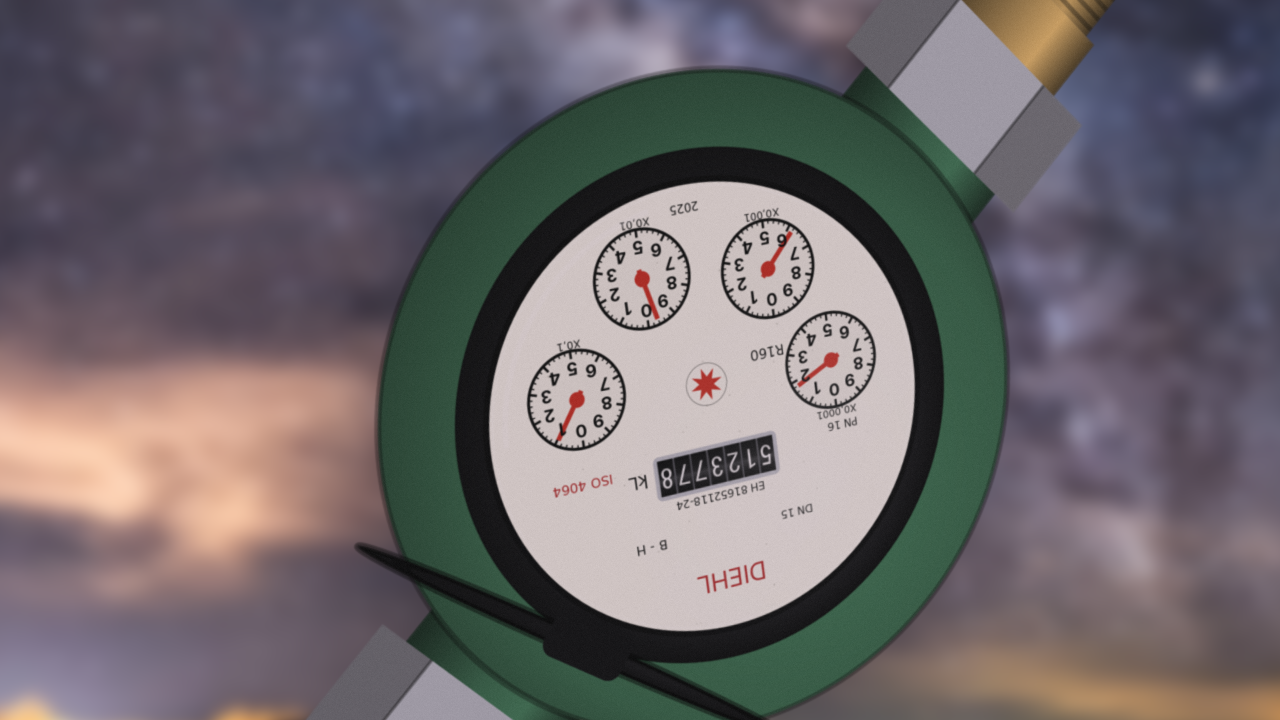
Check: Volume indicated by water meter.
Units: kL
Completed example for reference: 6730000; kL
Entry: 5123778.0961; kL
